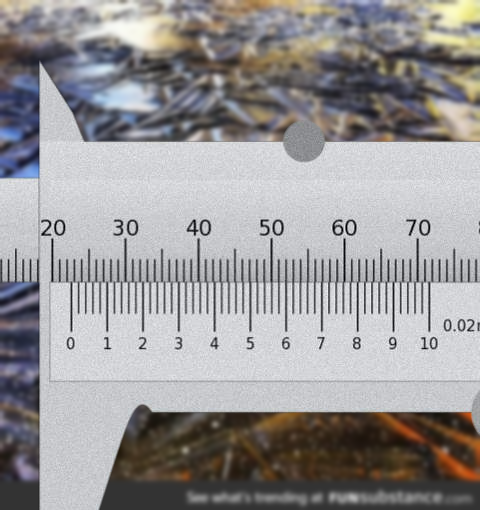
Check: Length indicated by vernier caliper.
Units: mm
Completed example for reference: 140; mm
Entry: 22.6; mm
